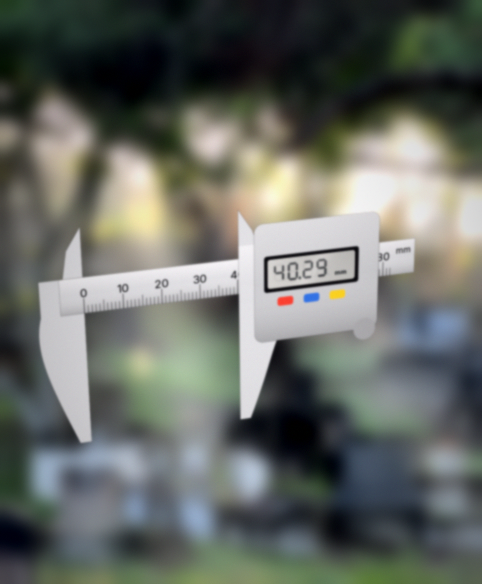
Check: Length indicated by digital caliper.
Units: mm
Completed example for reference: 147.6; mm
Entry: 40.29; mm
